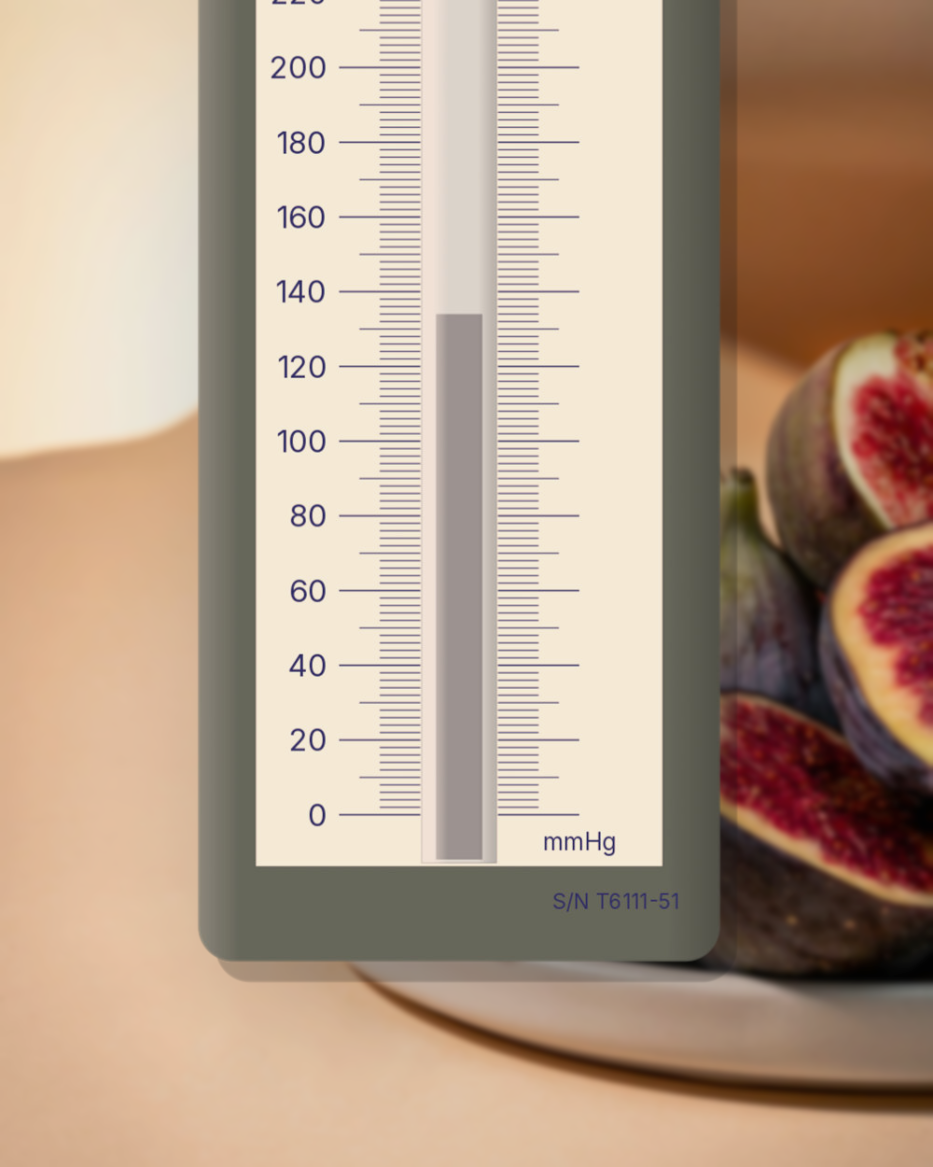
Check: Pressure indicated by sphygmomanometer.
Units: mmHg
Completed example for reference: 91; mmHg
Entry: 134; mmHg
